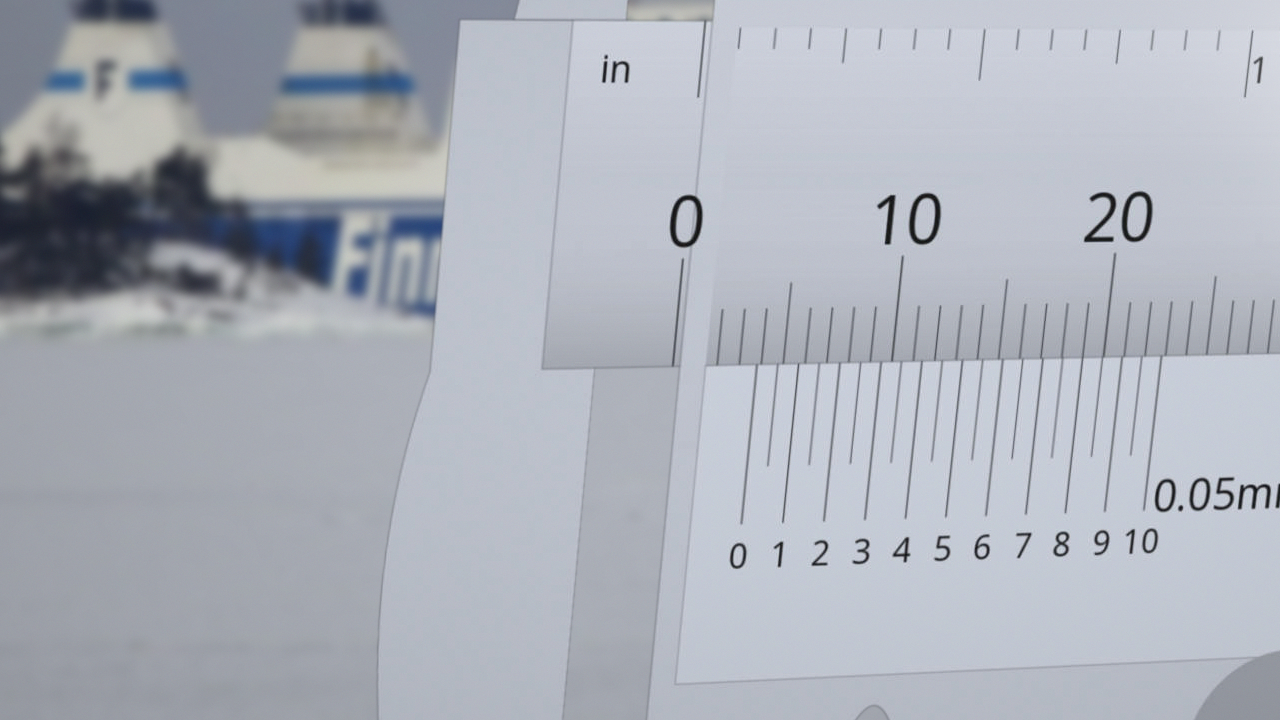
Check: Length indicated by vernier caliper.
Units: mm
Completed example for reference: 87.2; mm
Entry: 3.8; mm
